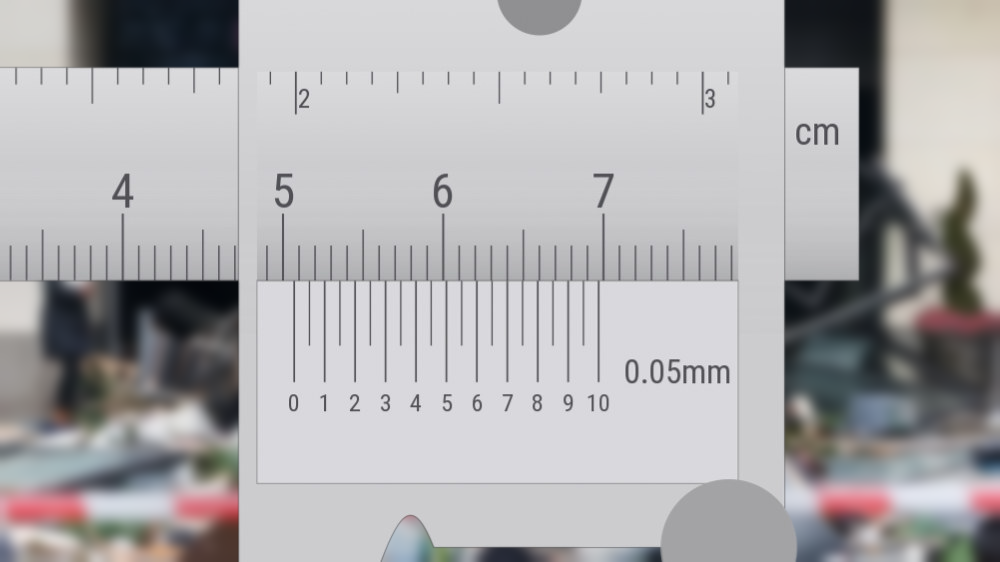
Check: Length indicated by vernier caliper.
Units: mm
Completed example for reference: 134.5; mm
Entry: 50.7; mm
